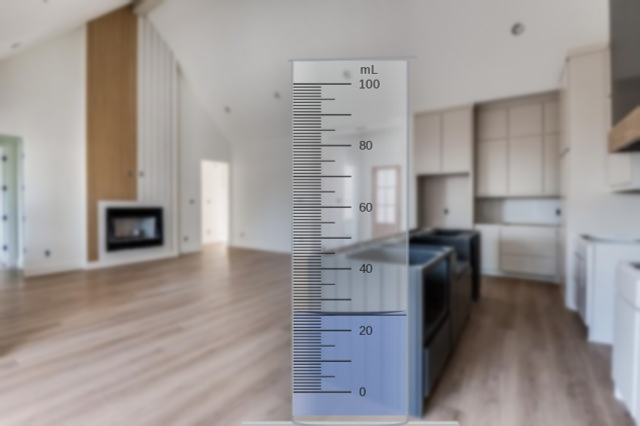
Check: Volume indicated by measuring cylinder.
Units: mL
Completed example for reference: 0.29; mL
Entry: 25; mL
